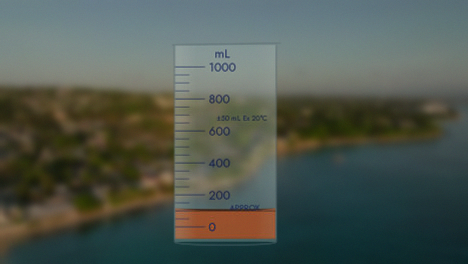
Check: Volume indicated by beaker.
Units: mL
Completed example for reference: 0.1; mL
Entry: 100; mL
